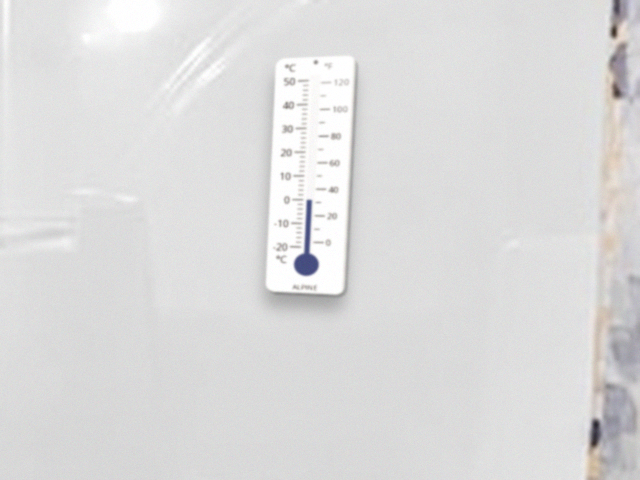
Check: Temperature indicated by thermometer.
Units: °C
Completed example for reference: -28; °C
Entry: 0; °C
